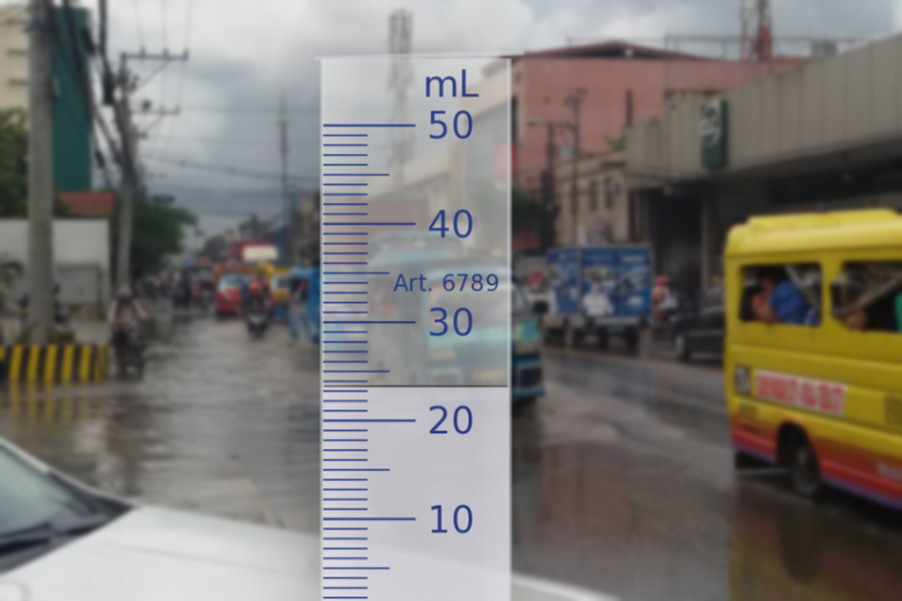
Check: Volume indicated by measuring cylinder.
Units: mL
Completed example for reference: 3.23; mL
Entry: 23.5; mL
